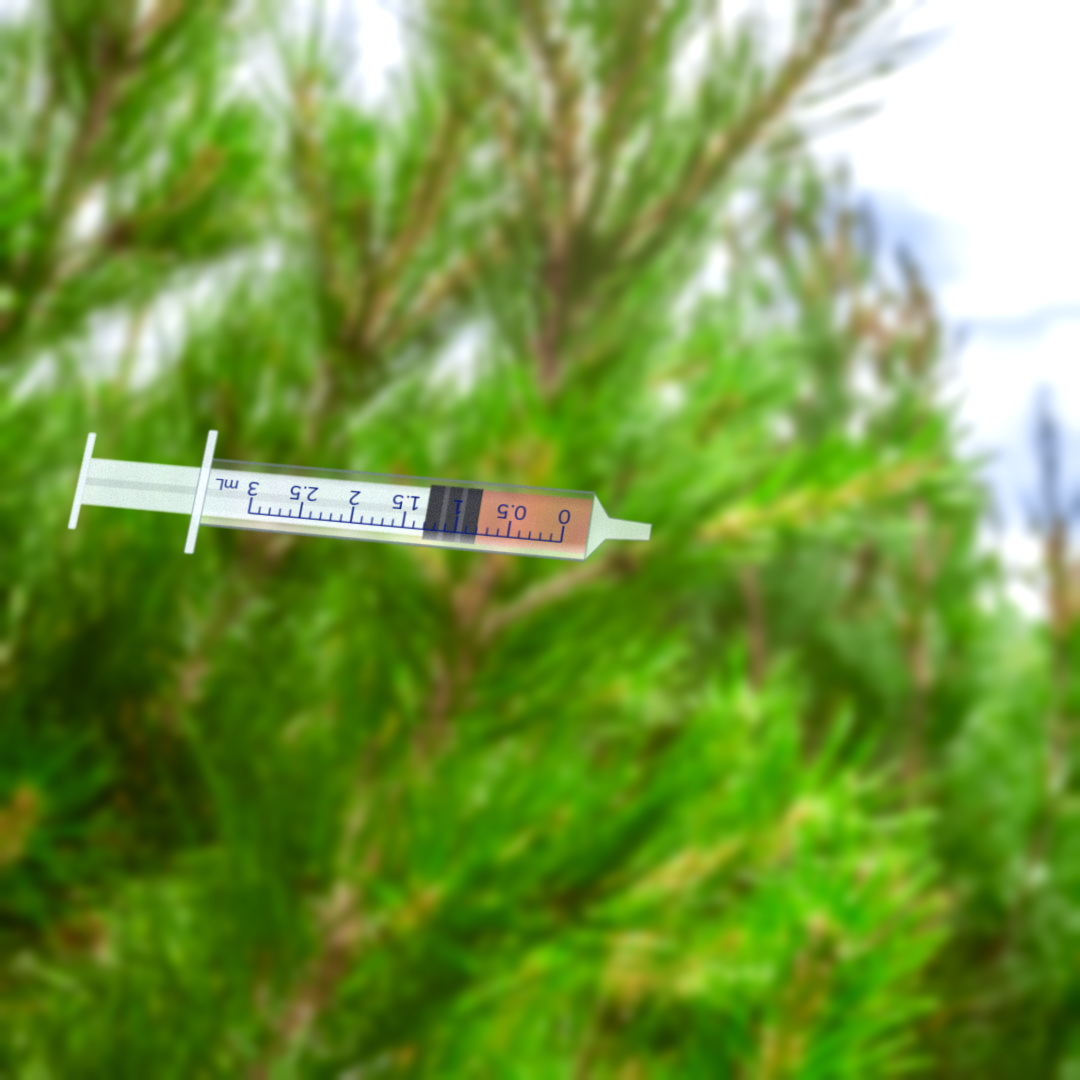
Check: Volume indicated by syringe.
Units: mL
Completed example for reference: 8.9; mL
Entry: 0.8; mL
